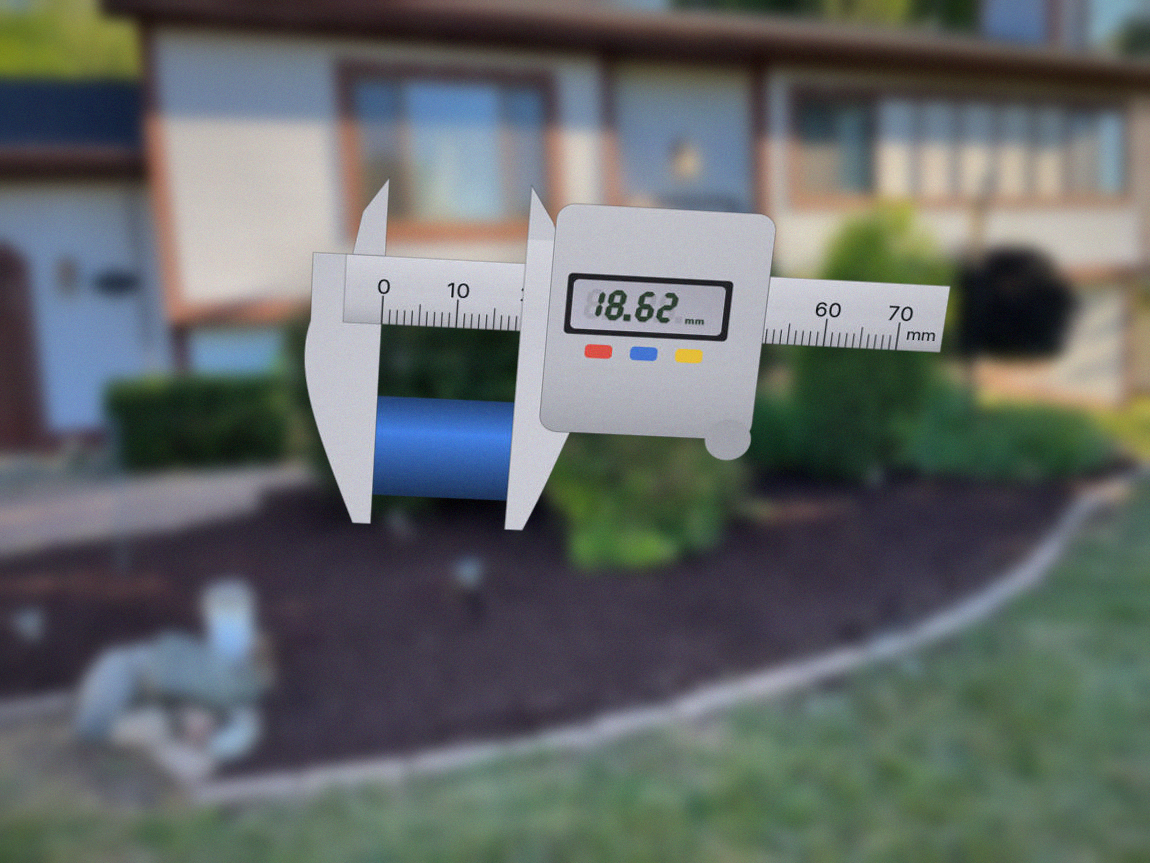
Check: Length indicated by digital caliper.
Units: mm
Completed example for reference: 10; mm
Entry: 18.62; mm
